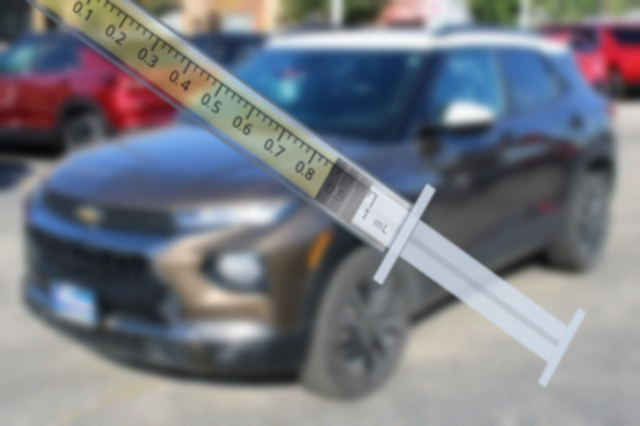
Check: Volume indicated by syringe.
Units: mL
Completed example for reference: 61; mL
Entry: 0.86; mL
